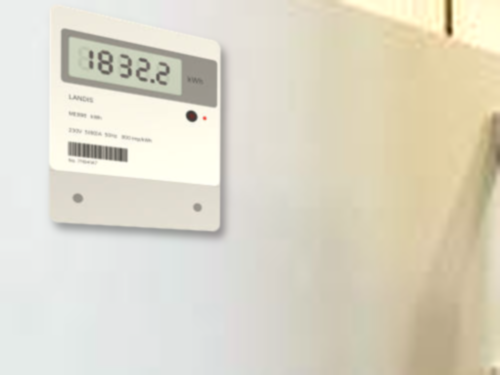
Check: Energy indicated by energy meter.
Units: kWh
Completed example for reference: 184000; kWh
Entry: 1832.2; kWh
